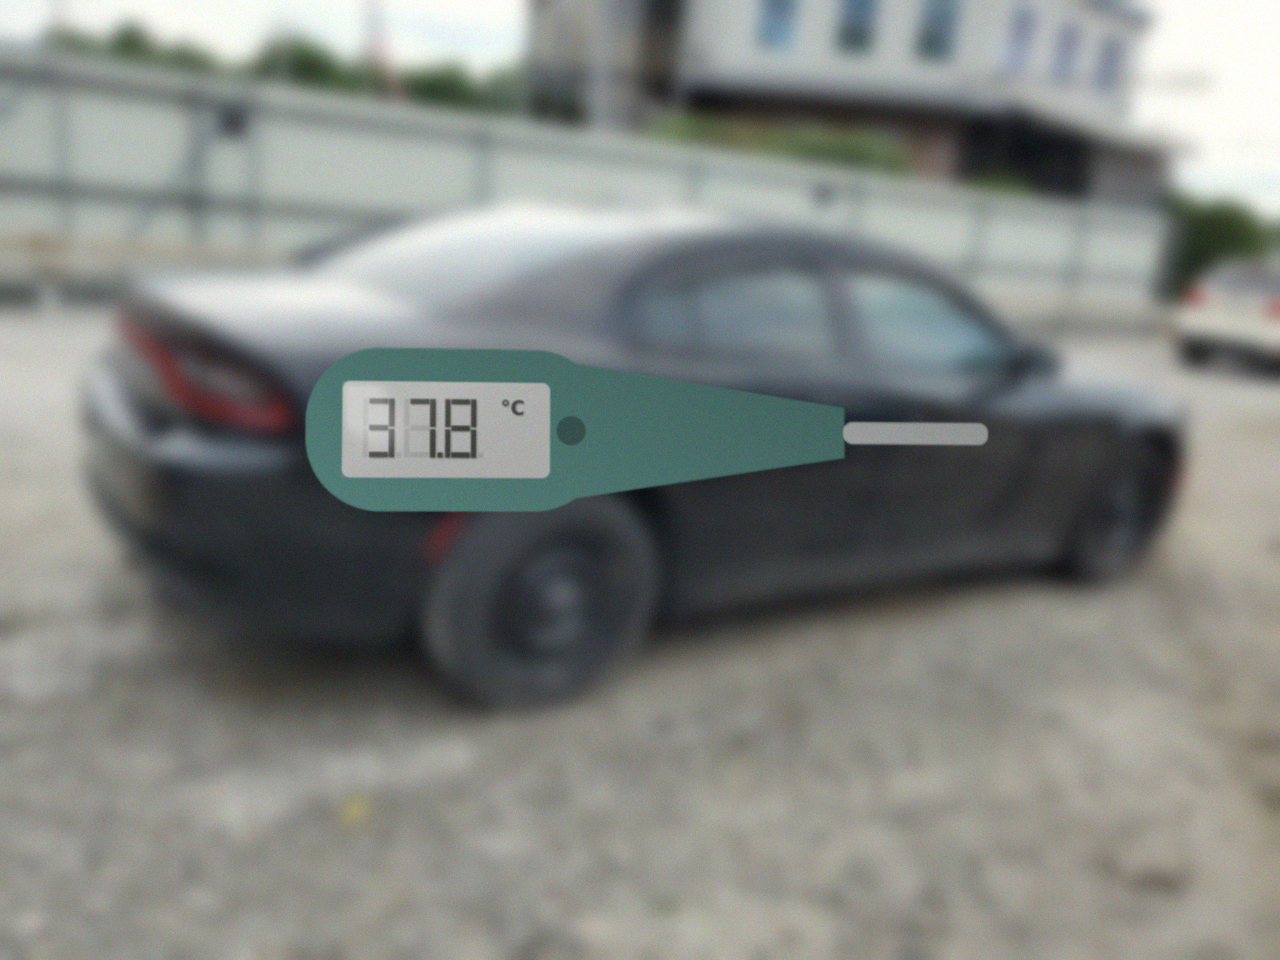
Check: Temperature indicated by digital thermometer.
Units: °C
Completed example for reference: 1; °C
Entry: 37.8; °C
